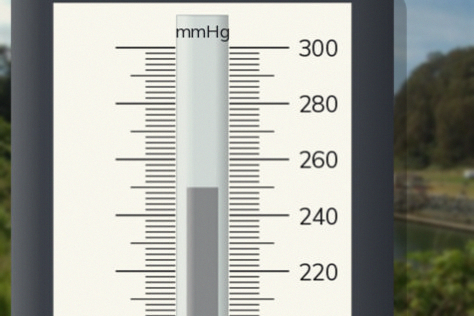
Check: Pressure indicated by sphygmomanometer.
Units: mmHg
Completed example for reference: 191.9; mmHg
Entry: 250; mmHg
